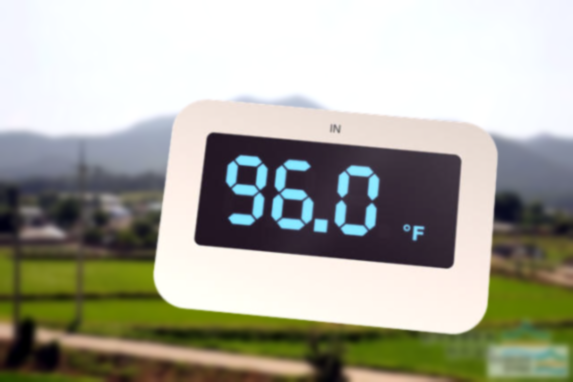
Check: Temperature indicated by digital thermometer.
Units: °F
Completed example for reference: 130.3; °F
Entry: 96.0; °F
